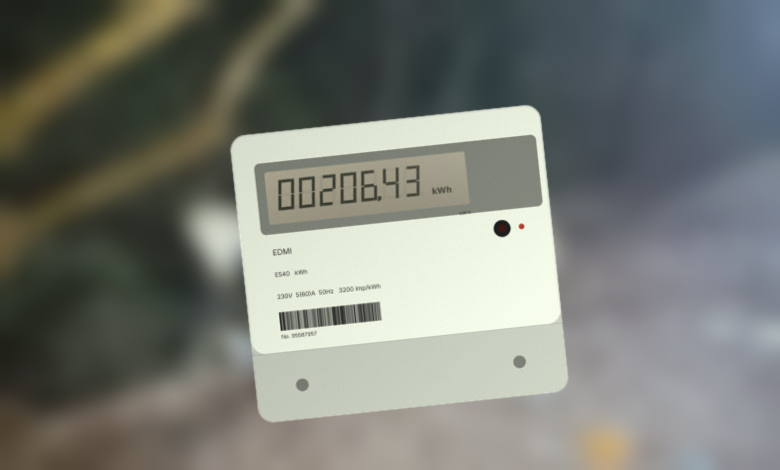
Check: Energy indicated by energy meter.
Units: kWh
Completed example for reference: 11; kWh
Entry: 206.43; kWh
